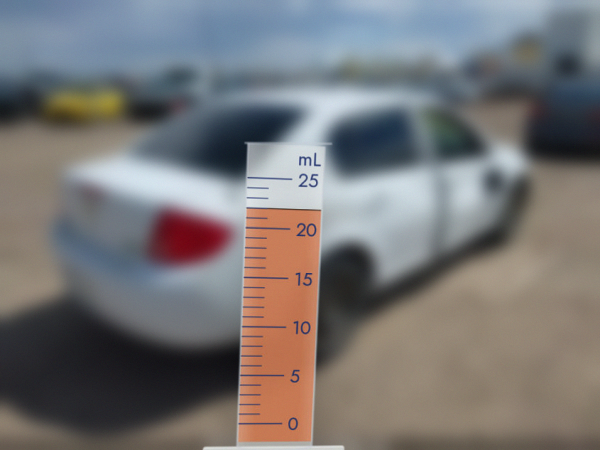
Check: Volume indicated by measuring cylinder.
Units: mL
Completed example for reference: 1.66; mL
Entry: 22; mL
